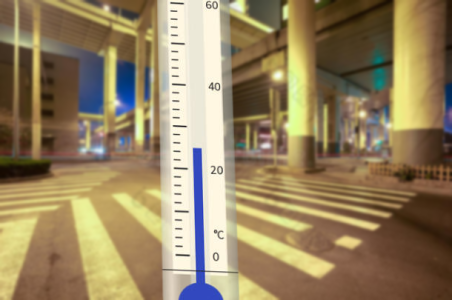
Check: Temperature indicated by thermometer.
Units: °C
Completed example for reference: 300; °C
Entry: 25; °C
